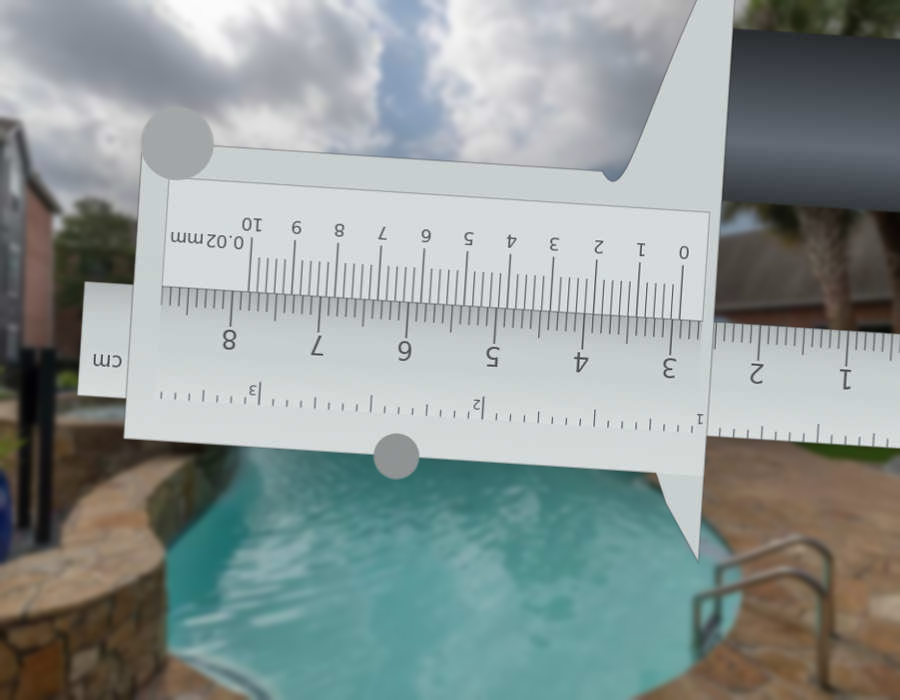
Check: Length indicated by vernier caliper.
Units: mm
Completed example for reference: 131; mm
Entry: 29.2; mm
